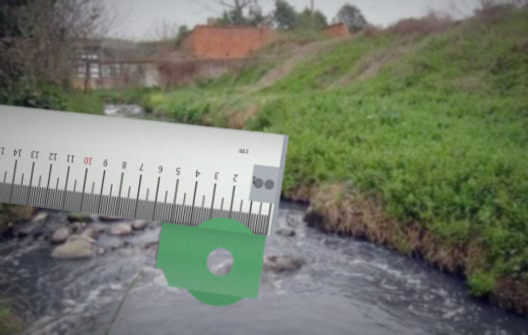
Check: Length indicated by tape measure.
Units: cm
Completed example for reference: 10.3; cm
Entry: 5.5; cm
